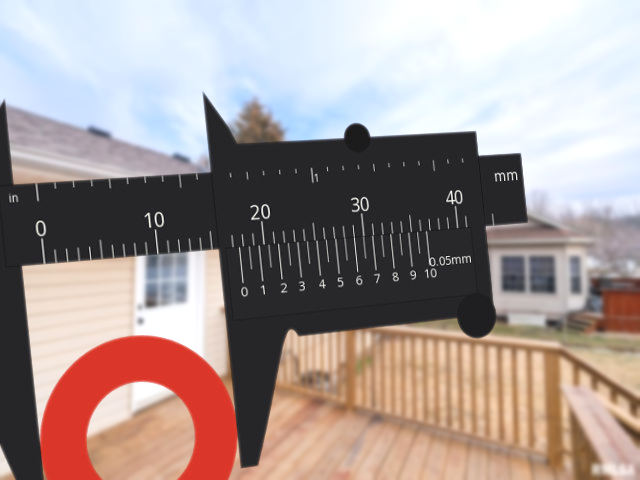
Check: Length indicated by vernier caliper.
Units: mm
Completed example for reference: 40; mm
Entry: 17.6; mm
